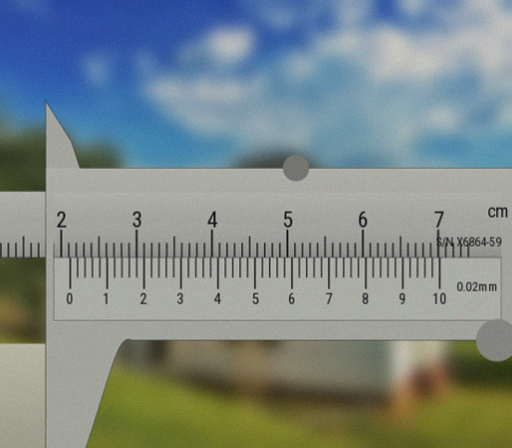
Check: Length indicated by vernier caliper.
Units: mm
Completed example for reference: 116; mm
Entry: 21.2; mm
